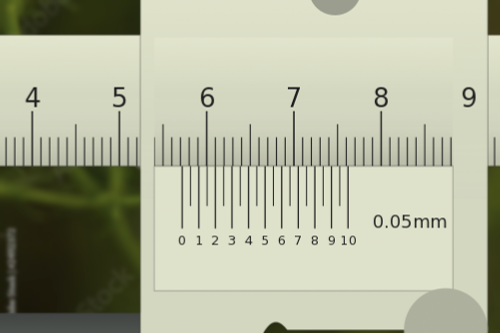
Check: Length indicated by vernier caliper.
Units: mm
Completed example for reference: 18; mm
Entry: 57.2; mm
